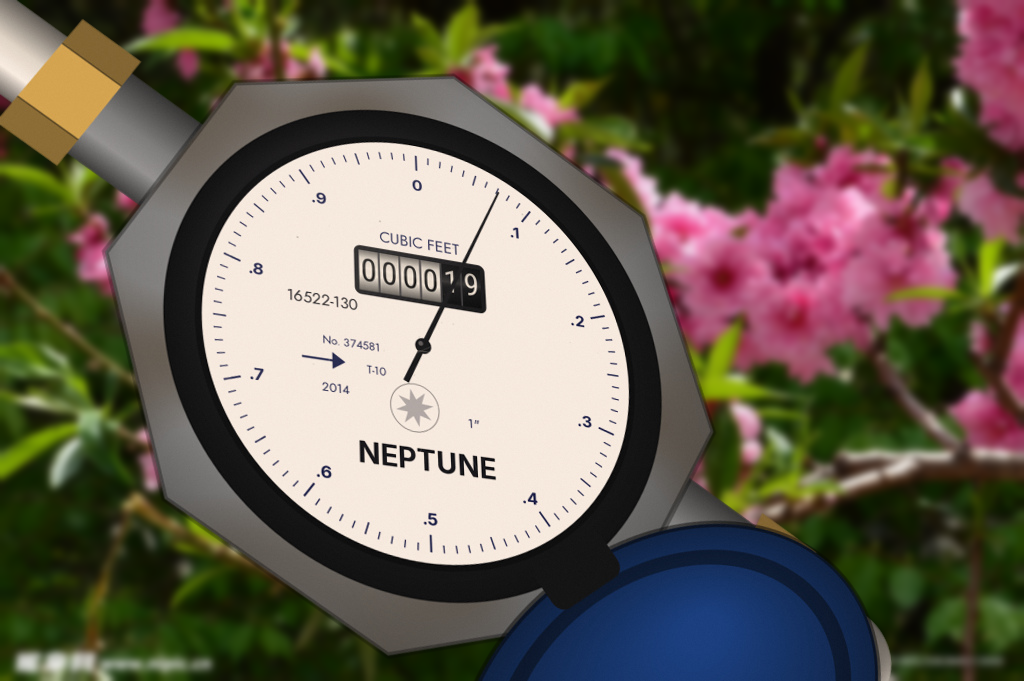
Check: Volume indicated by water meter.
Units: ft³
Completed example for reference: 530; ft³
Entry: 19.07; ft³
